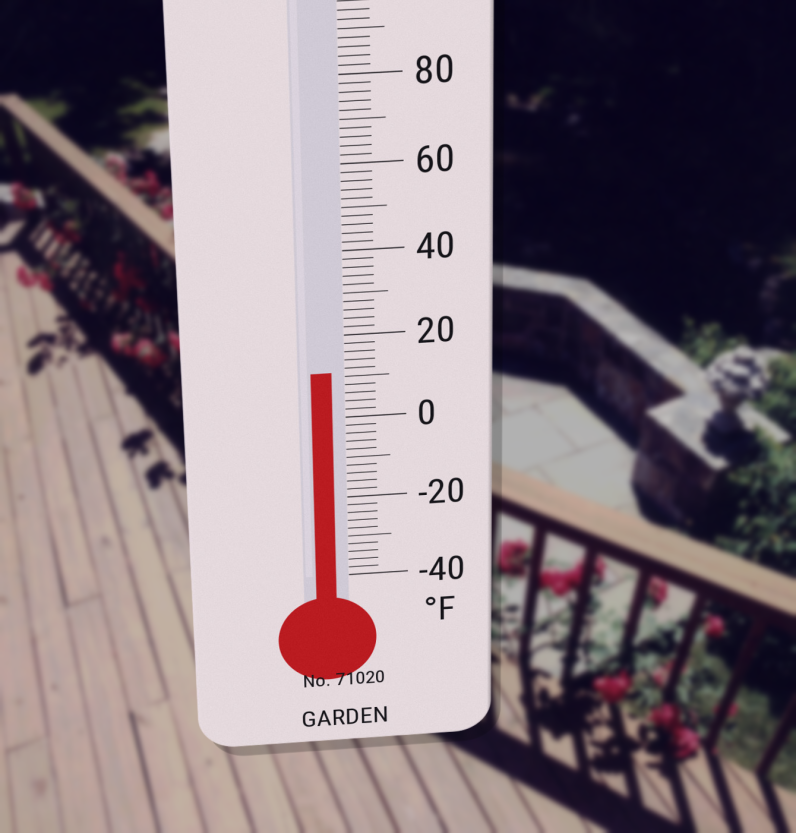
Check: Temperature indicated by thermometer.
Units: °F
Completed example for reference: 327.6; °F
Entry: 11; °F
